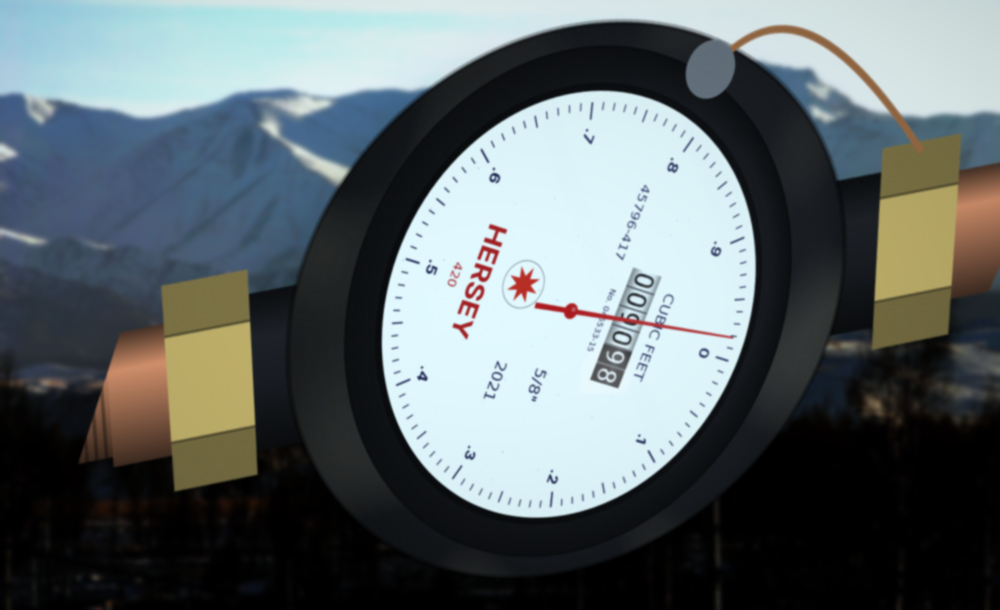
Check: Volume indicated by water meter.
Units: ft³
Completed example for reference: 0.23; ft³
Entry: 9097.98; ft³
